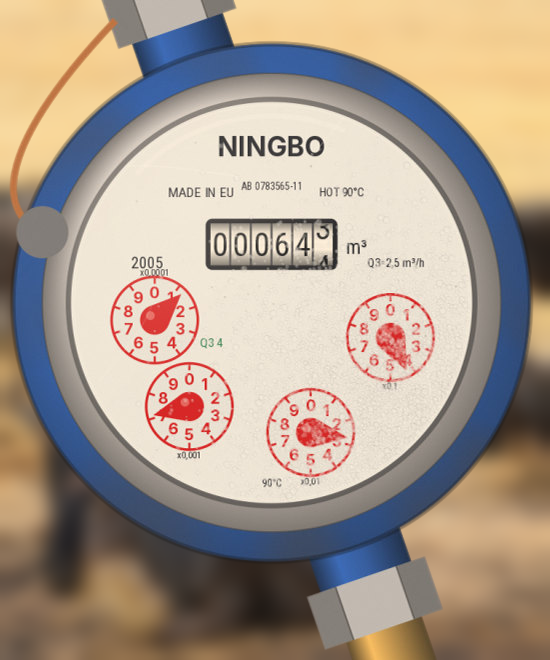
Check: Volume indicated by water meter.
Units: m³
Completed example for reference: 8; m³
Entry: 643.4271; m³
